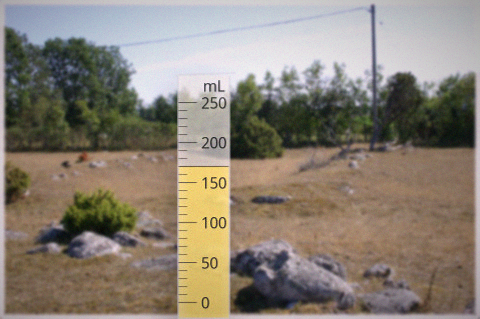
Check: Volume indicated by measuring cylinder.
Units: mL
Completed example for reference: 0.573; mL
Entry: 170; mL
